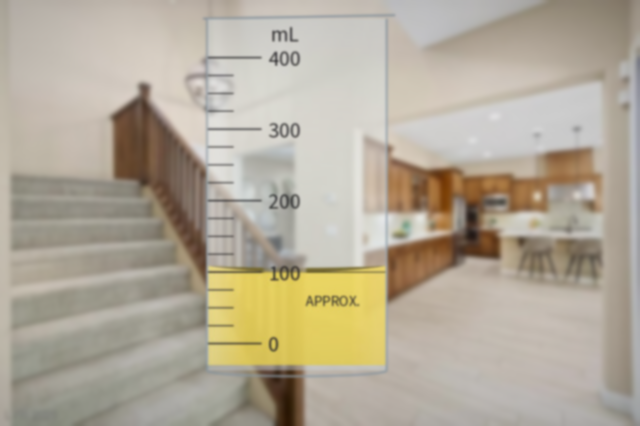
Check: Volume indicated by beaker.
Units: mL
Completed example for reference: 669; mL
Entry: 100; mL
